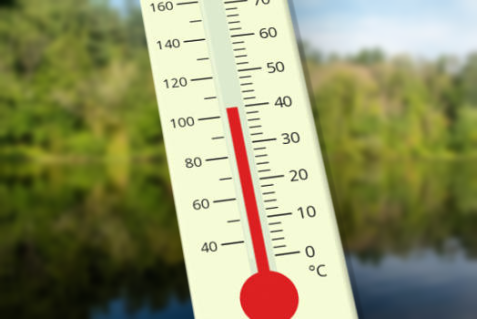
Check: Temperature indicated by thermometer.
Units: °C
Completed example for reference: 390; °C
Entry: 40; °C
